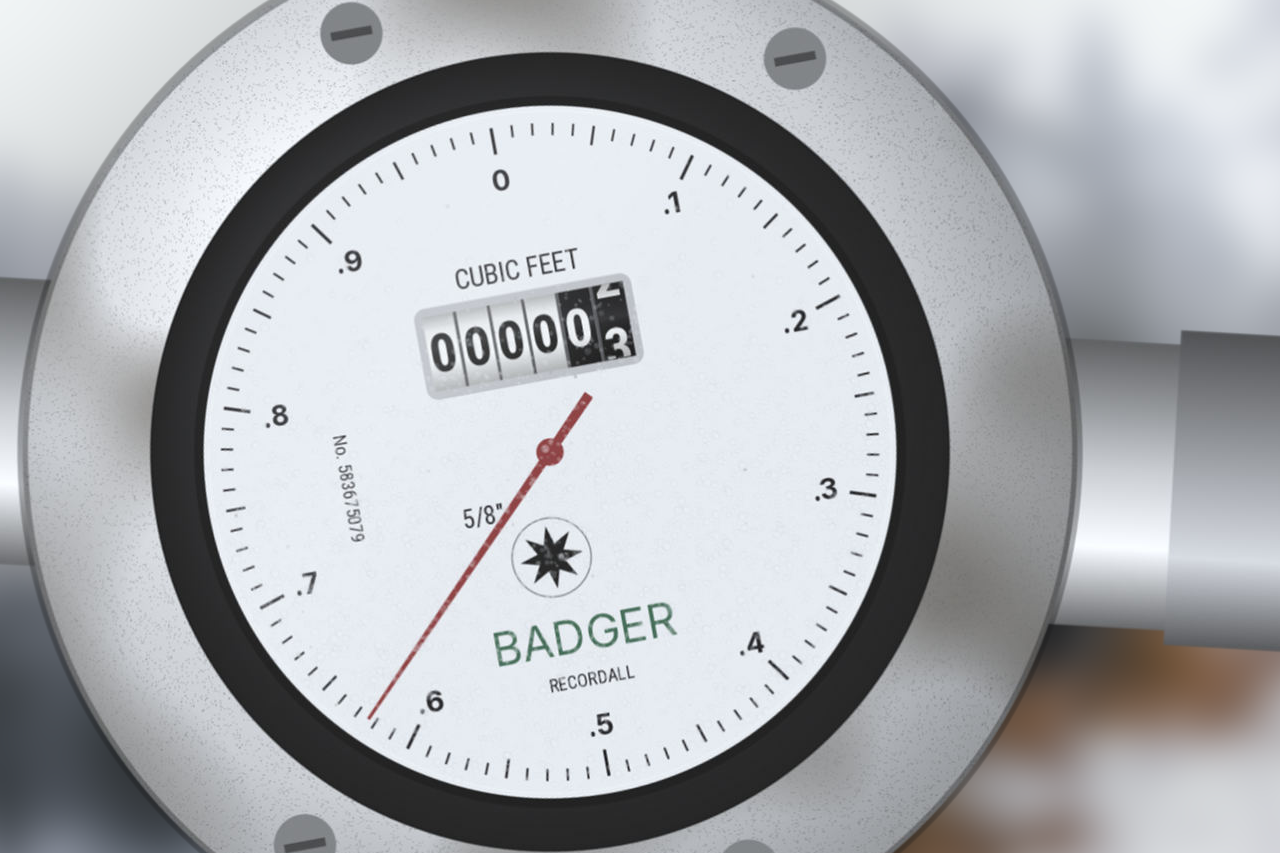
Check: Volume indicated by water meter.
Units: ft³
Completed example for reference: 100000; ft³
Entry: 2.62; ft³
